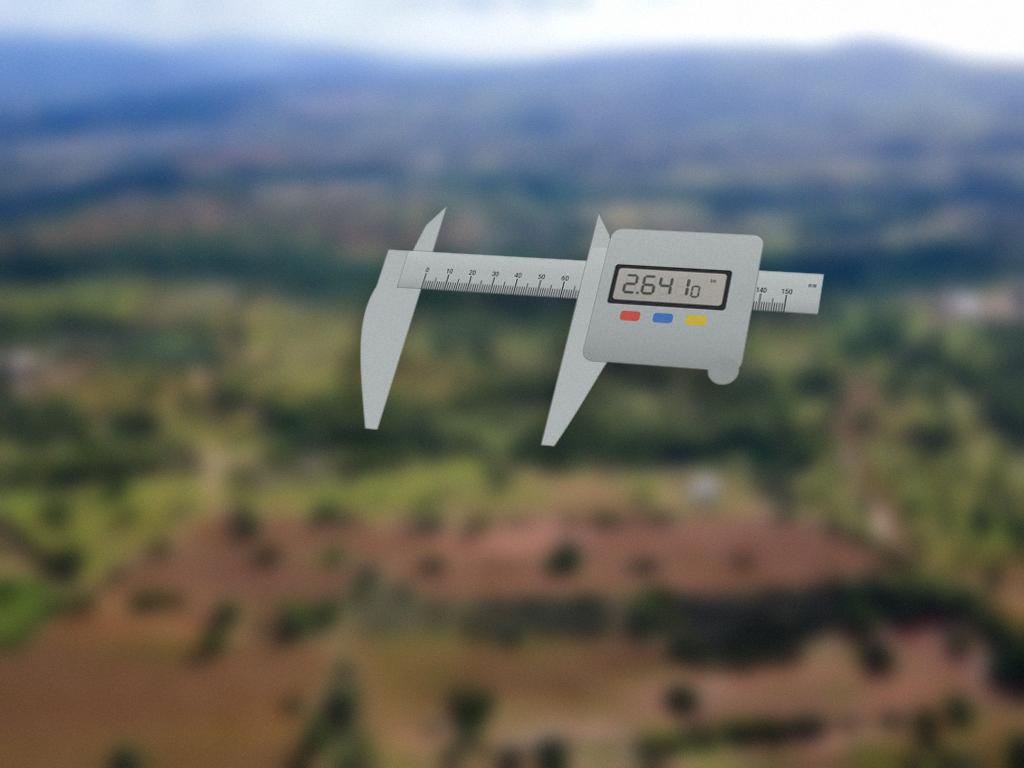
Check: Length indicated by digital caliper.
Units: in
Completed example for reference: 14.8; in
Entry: 2.6410; in
